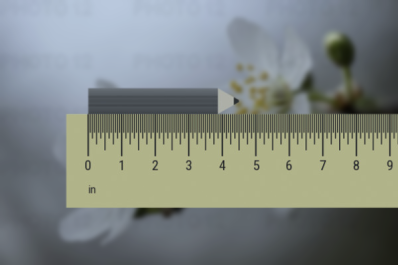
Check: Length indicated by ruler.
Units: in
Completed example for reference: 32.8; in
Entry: 4.5; in
